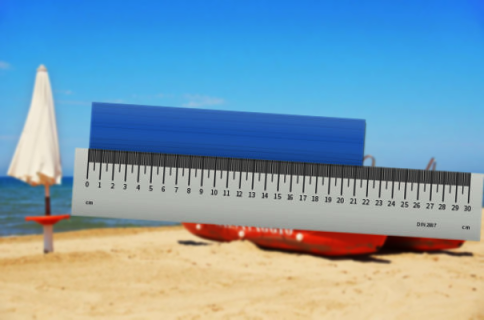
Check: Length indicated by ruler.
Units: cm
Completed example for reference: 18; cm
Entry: 21.5; cm
